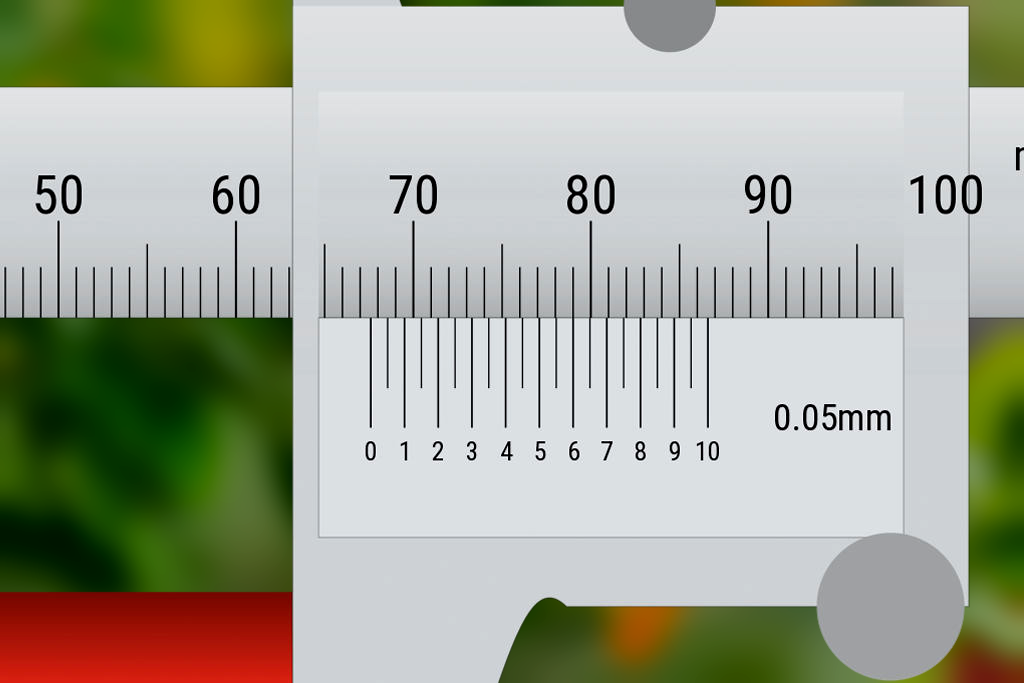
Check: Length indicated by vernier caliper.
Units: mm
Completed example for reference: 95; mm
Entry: 67.6; mm
